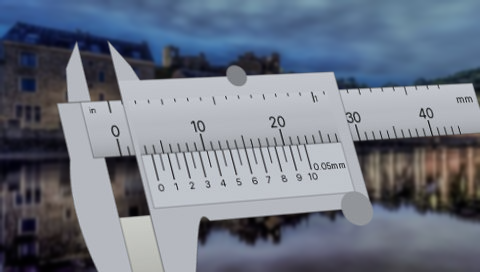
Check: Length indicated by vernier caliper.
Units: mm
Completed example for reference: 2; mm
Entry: 3.6; mm
